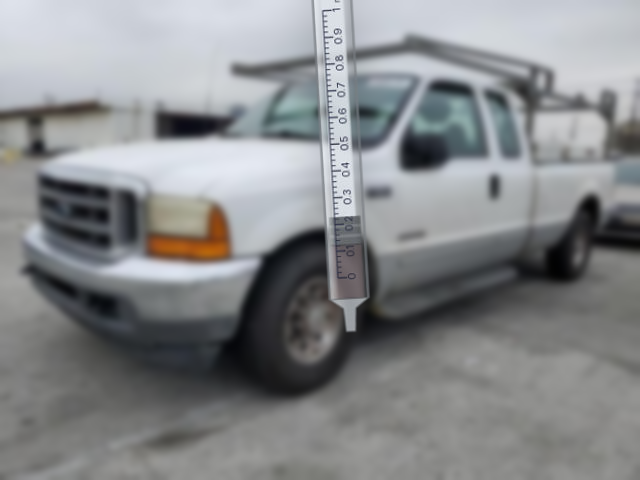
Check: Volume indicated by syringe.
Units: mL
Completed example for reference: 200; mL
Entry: 0.12; mL
